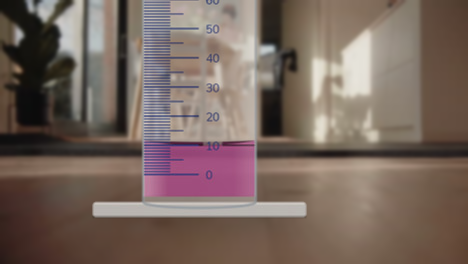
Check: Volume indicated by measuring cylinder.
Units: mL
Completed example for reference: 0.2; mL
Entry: 10; mL
